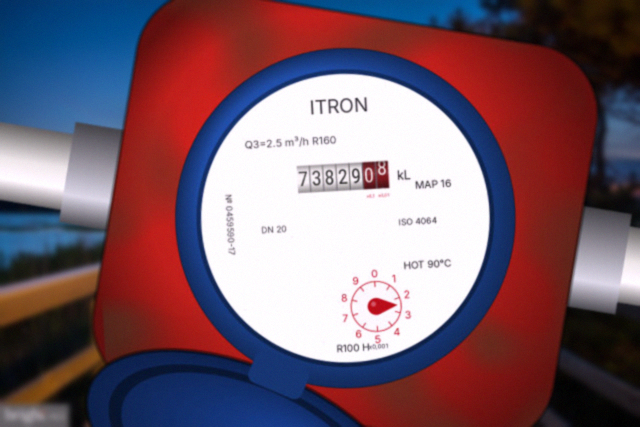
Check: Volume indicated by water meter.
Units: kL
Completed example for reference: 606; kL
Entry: 73829.082; kL
